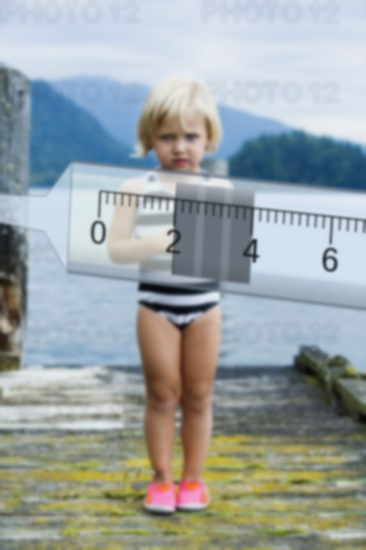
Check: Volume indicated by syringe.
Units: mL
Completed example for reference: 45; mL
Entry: 2; mL
